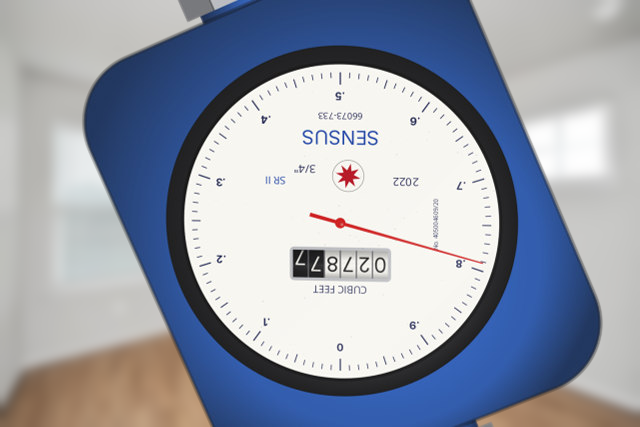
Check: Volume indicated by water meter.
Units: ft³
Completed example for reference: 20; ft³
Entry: 27876.79; ft³
